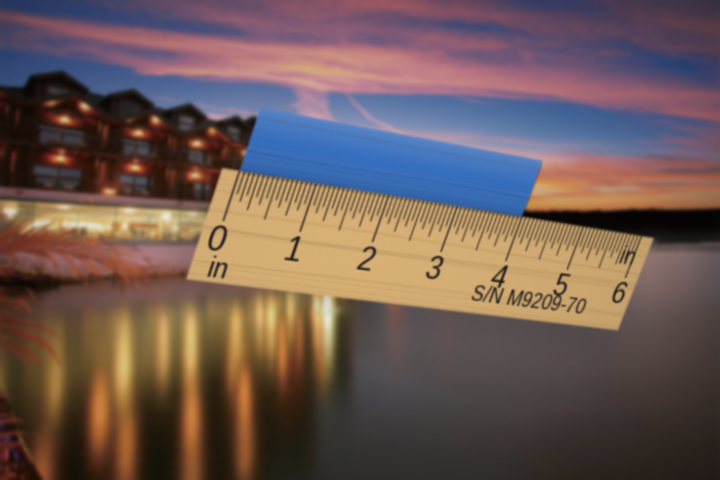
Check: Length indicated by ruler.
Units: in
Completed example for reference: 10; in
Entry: 4; in
